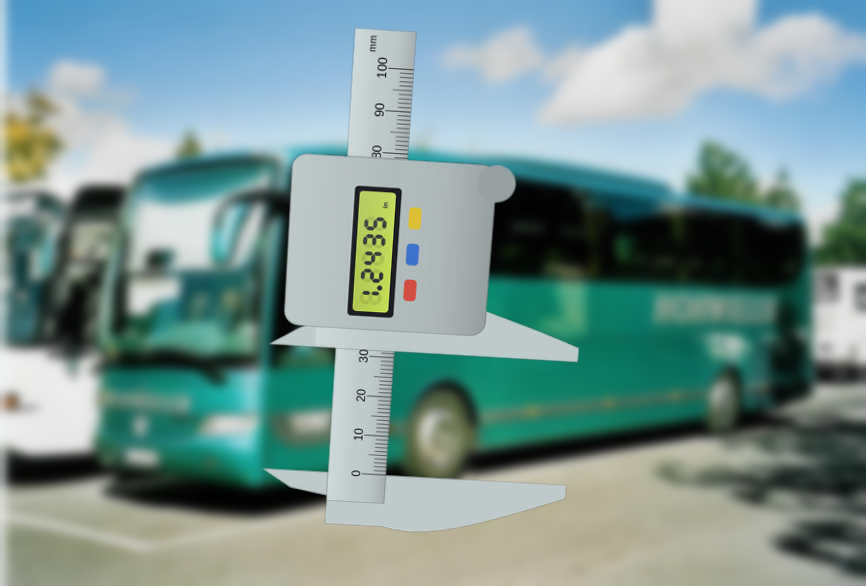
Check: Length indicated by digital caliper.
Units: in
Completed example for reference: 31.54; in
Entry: 1.2435; in
